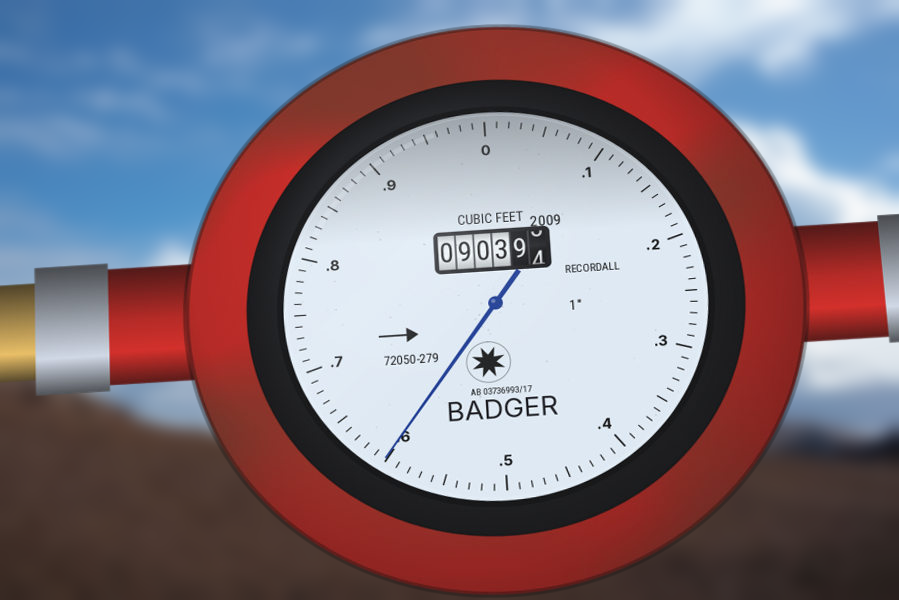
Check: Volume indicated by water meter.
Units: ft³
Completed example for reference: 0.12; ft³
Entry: 90393.60; ft³
